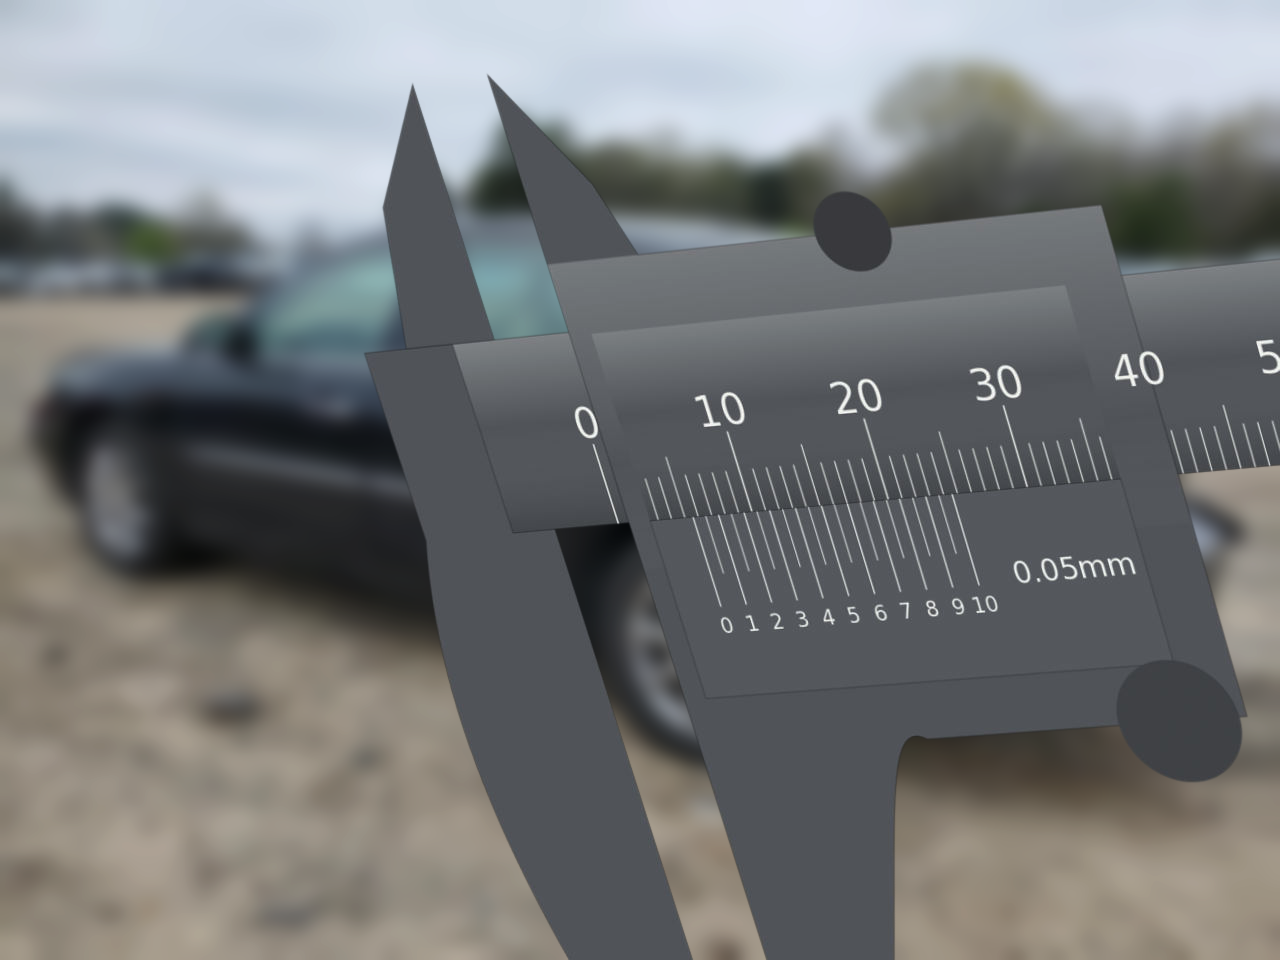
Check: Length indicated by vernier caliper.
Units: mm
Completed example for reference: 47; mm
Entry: 5.6; mm
